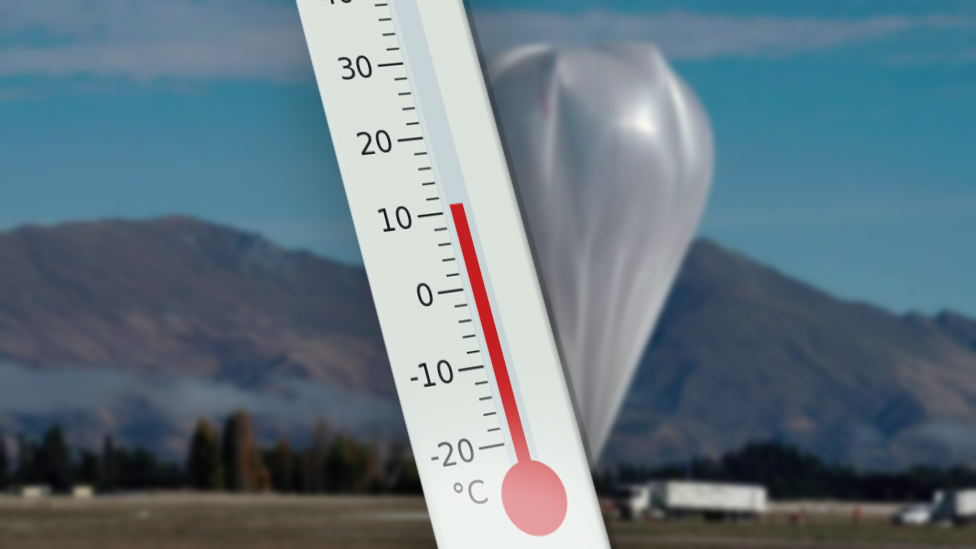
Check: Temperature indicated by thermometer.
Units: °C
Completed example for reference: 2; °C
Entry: 11; °C
